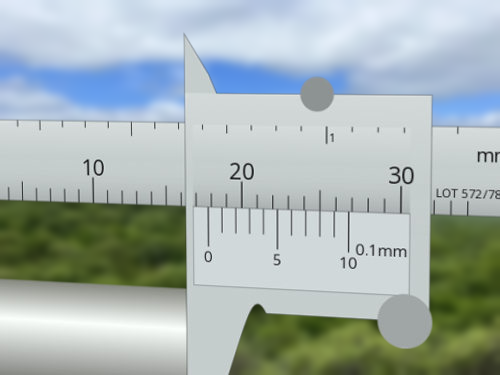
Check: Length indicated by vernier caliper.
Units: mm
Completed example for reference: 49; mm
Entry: 17.8; mm
